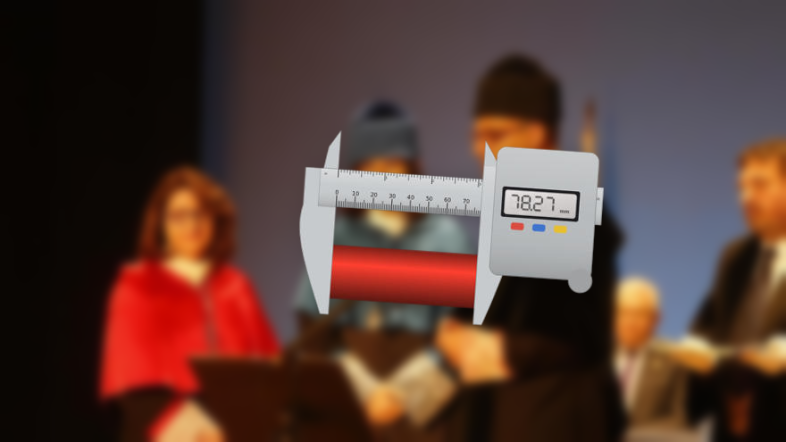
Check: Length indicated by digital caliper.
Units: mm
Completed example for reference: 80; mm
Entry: 78.27; mm
